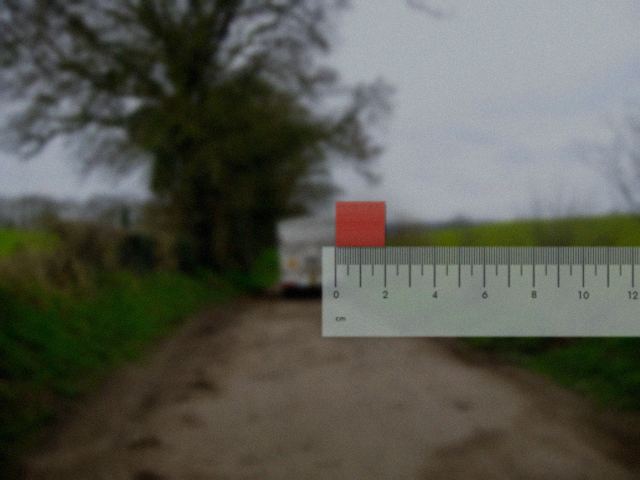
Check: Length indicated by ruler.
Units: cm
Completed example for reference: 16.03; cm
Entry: 2; cm
